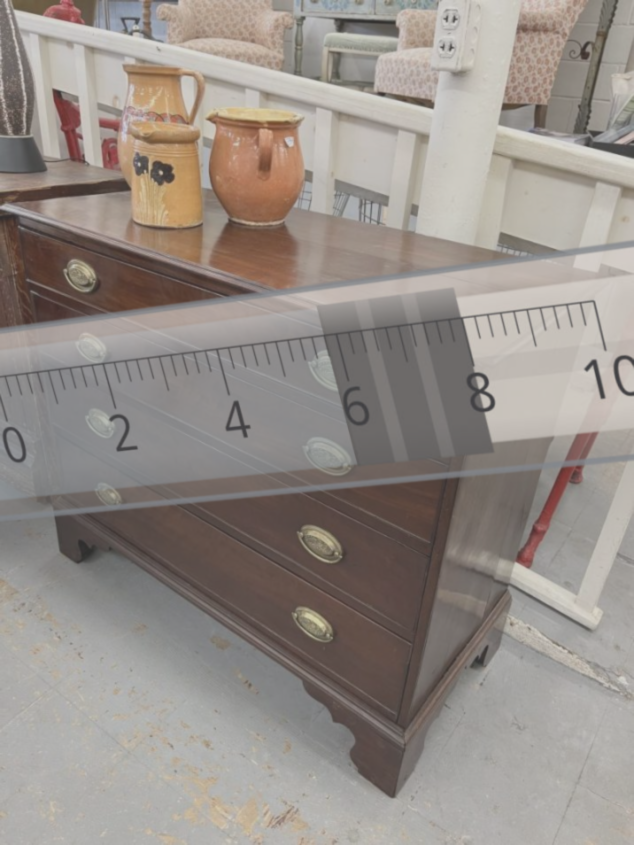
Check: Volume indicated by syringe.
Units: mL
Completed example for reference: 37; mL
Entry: 5.8; mL
